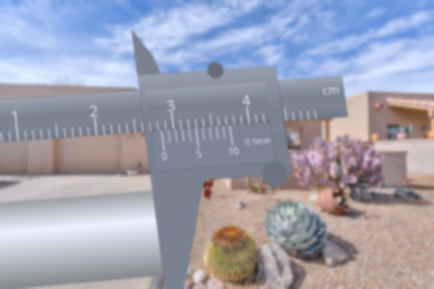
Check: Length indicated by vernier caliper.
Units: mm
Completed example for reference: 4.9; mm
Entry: 28.4; mm
